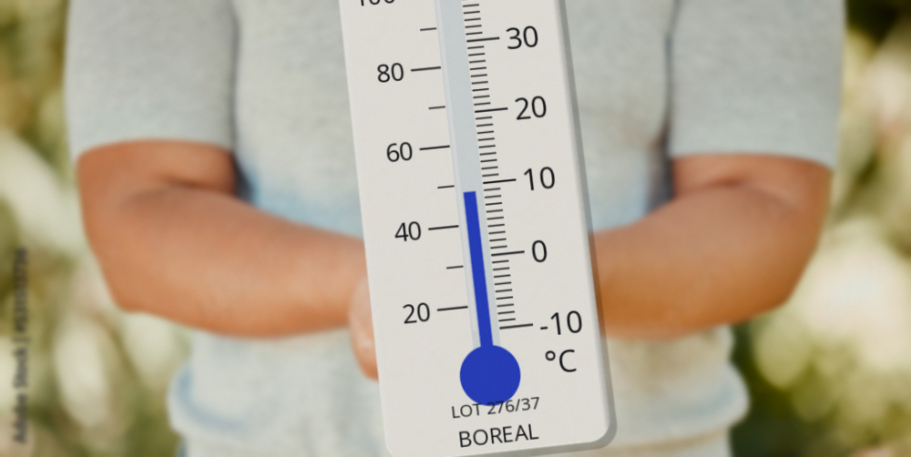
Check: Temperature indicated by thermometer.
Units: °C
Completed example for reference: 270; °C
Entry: 9; °C
